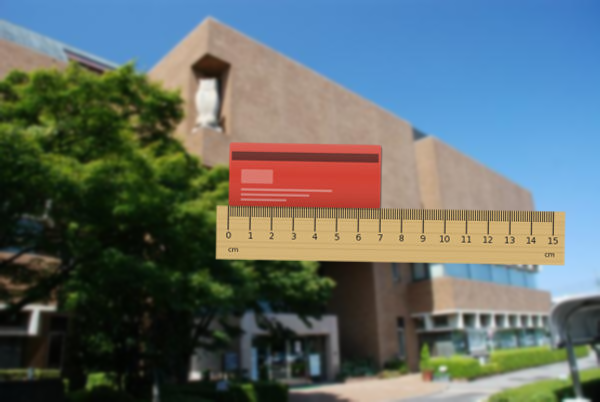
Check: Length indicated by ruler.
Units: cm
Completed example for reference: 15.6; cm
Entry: 7; cm
